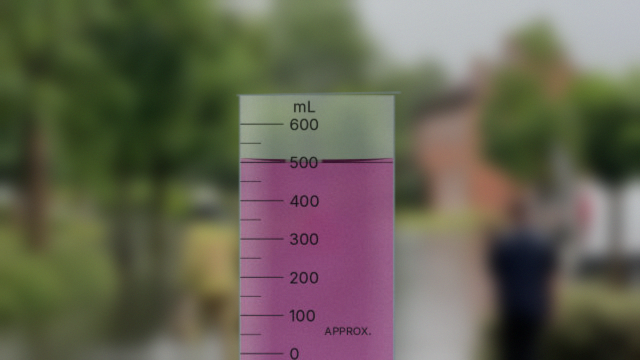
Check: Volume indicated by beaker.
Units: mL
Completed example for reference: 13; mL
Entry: 500; mL
